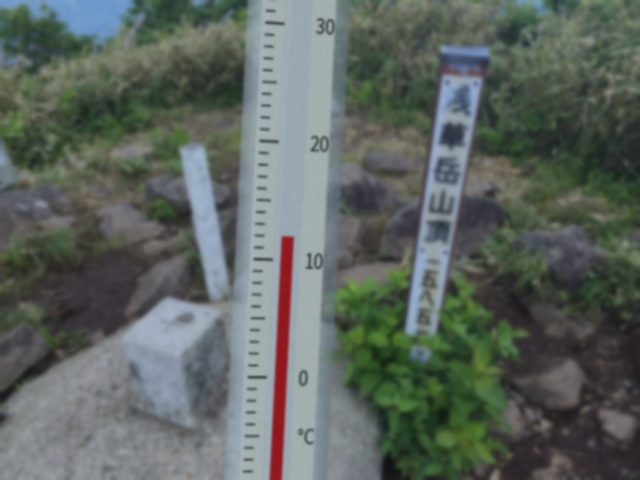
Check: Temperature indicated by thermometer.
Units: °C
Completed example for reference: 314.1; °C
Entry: 12; °C
